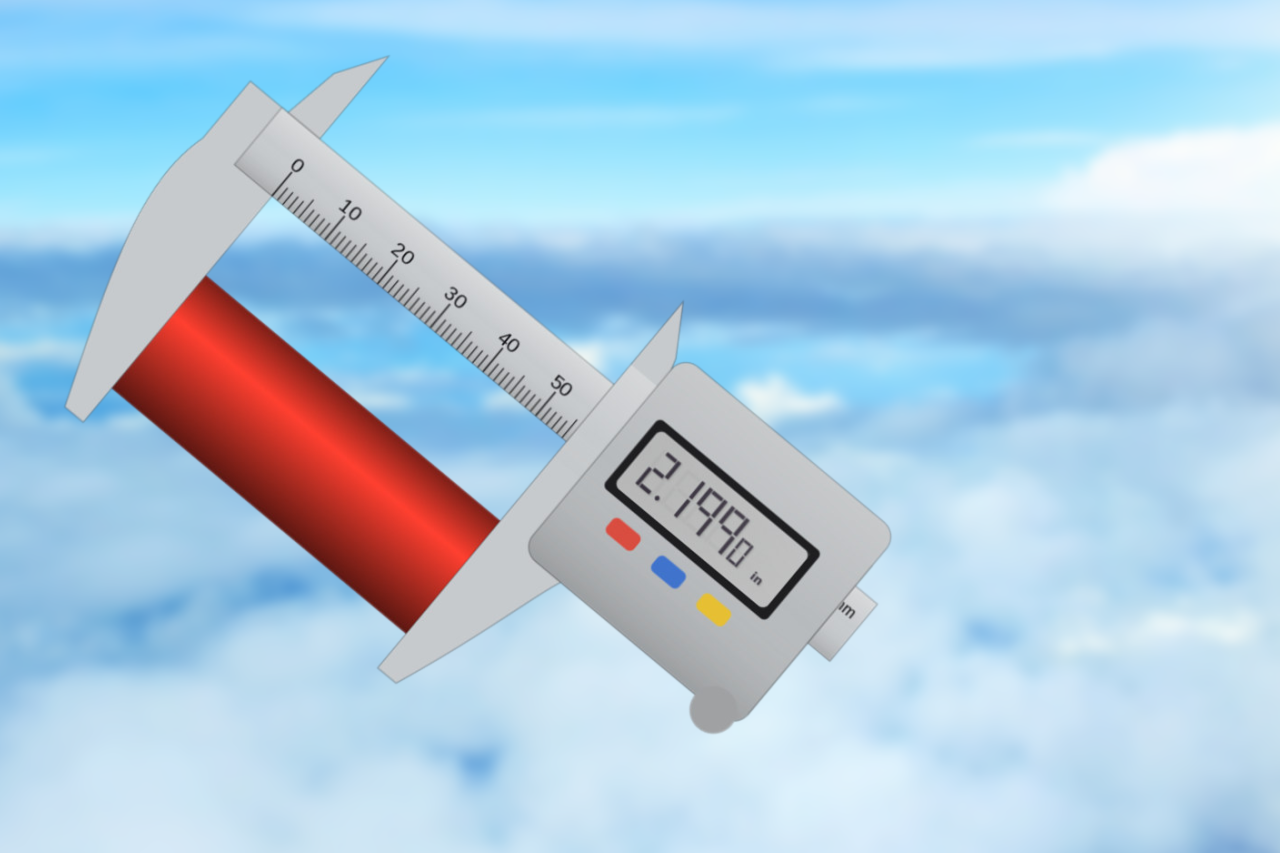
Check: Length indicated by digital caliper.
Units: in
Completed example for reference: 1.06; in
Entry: 2.1990; in
